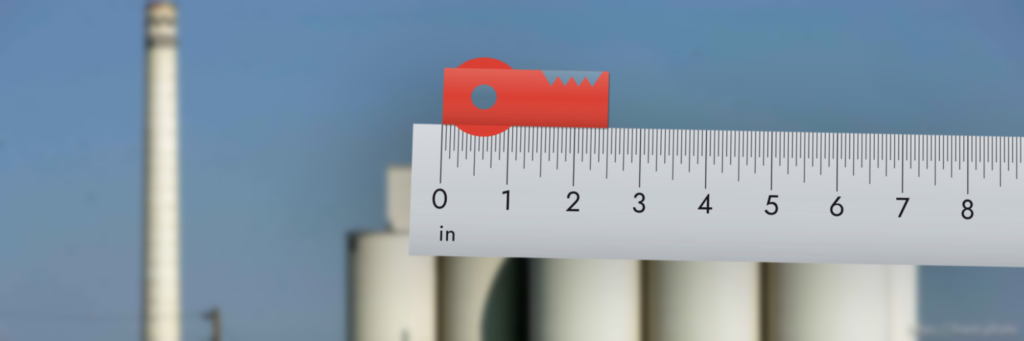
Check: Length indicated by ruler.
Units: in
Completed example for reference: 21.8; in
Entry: 2.5; in
